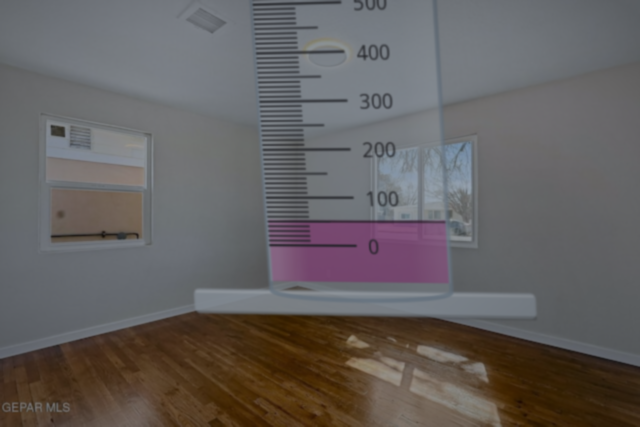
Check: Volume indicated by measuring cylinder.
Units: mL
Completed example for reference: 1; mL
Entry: 50; mL
